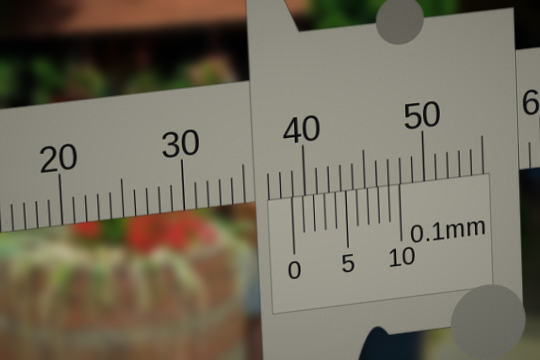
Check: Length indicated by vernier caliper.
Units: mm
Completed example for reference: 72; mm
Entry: 38.9; mm
